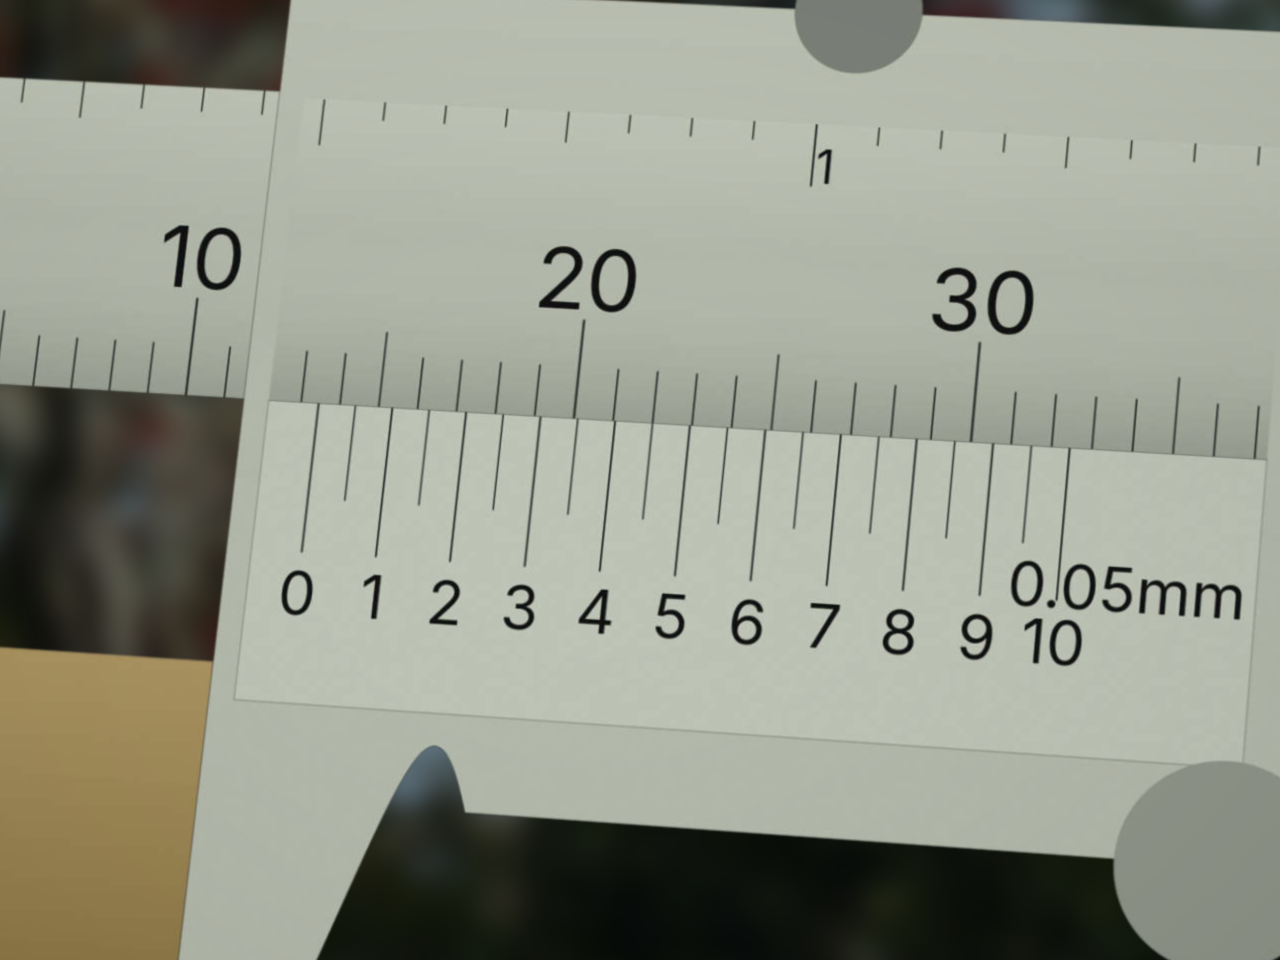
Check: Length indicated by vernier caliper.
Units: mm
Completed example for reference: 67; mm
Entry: 13.45; mm
